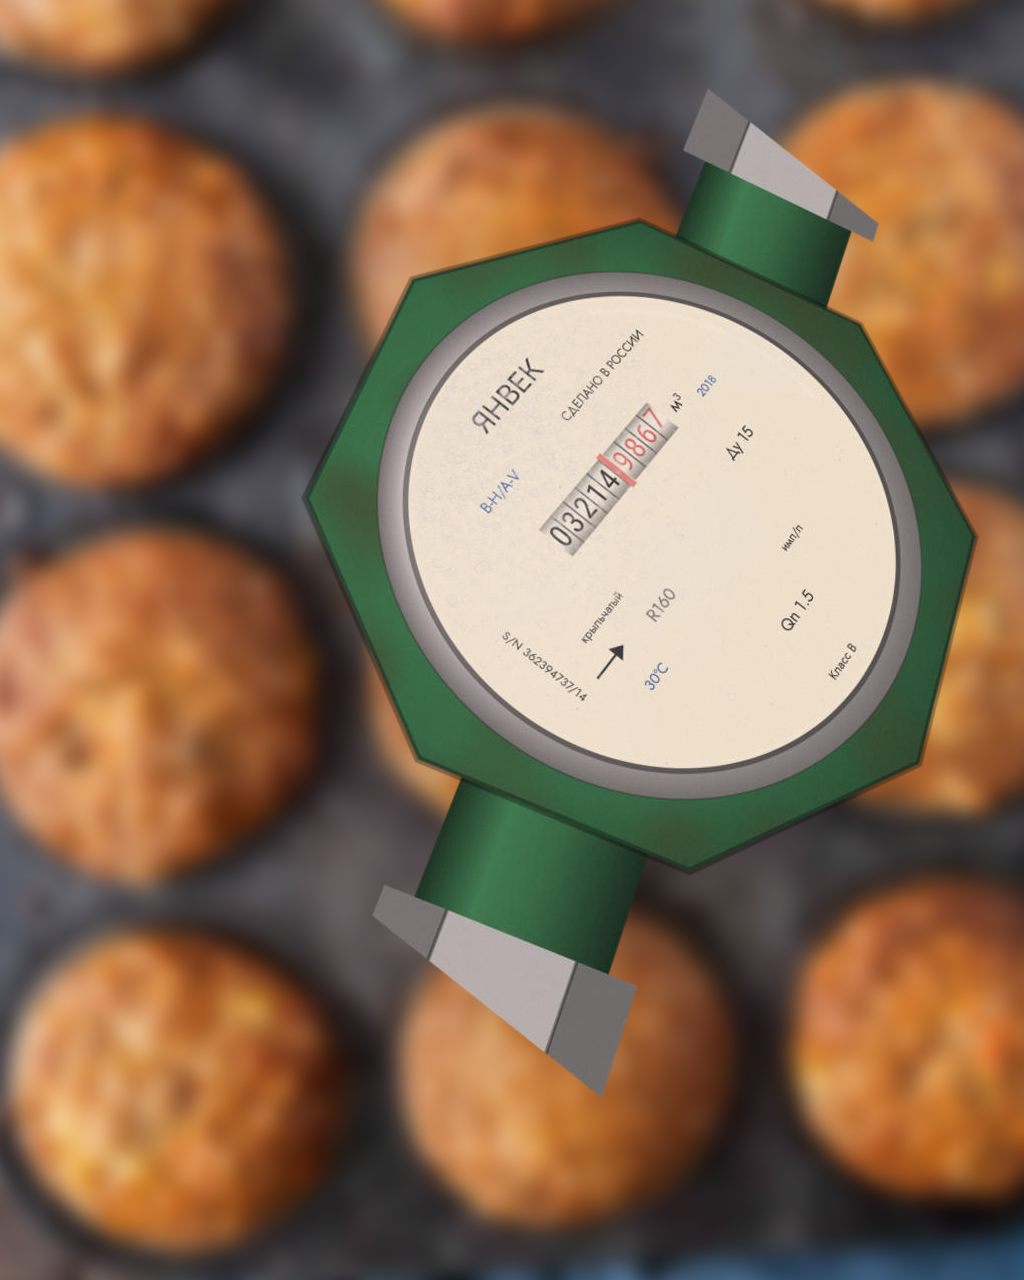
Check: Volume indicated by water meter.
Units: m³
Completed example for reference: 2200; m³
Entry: 3214.9867; m³
